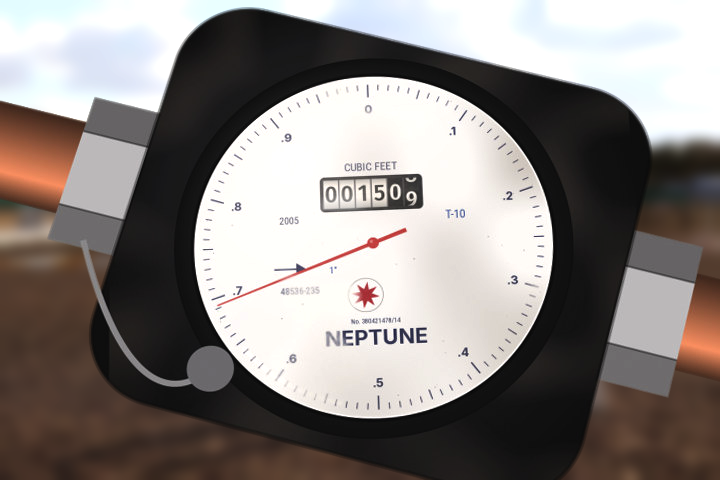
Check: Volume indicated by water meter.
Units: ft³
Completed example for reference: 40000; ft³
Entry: 1508.69; ft³
